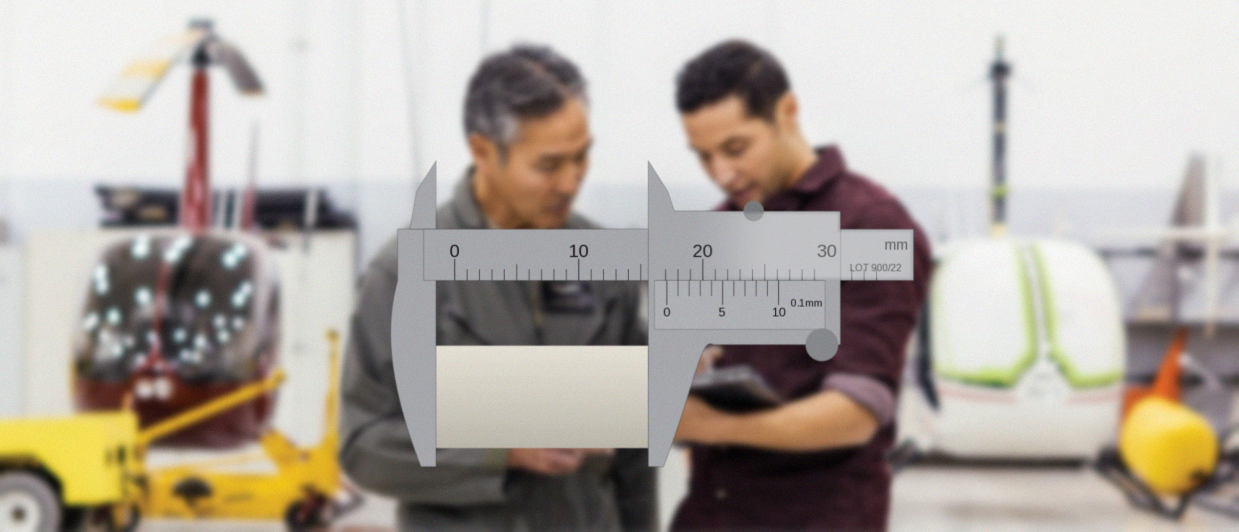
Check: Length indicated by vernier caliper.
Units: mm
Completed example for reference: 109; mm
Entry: 17.1; mm
